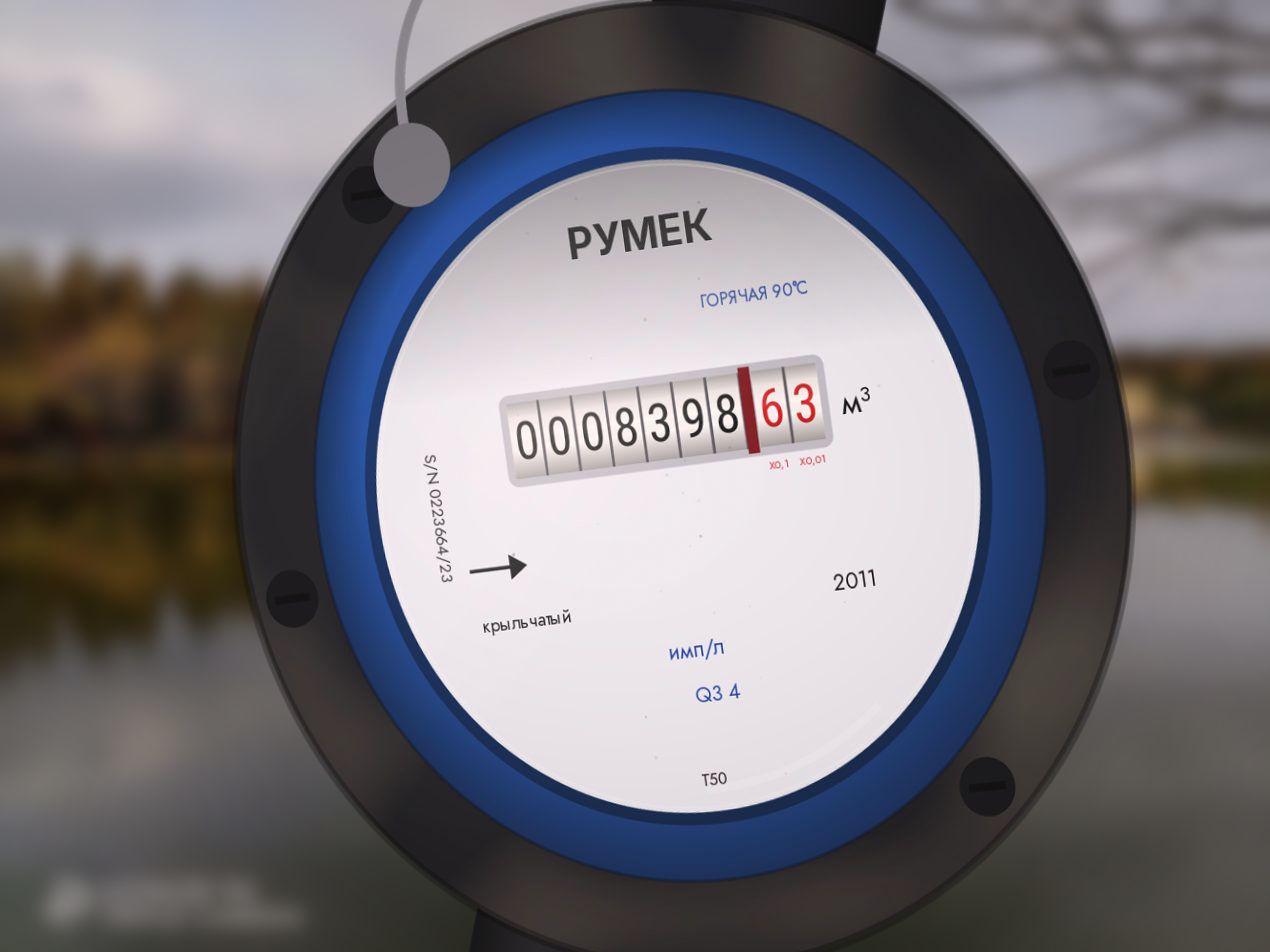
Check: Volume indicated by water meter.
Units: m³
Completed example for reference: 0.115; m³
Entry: 8398.63; m³
